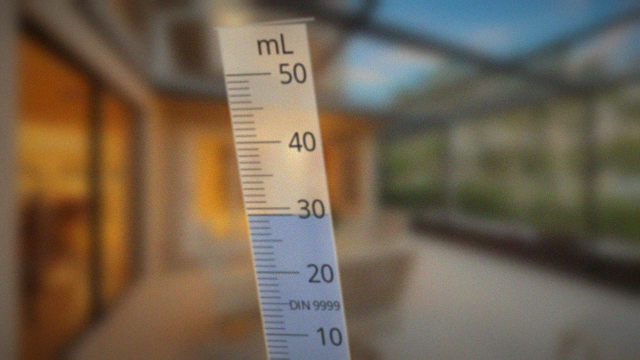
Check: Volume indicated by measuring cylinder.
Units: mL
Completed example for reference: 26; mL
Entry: 29; mL
